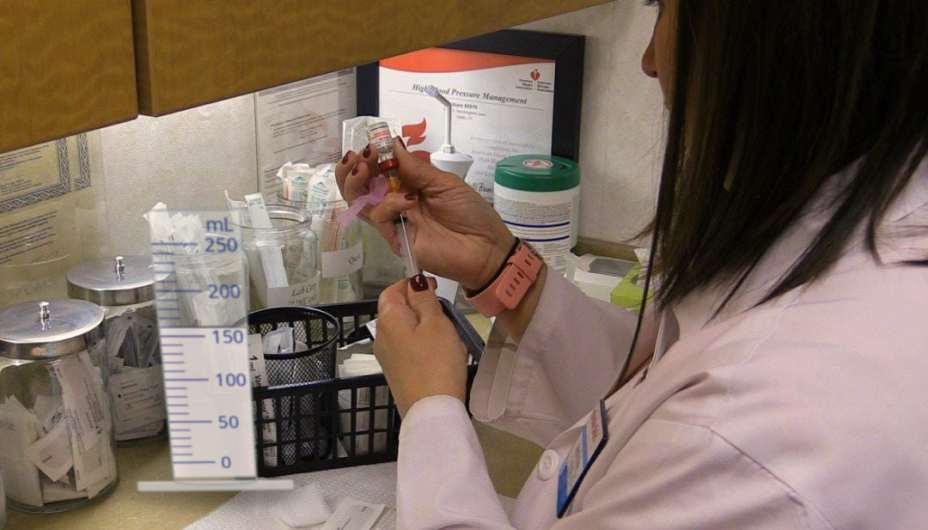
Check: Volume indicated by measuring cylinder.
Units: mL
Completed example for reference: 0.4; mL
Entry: 160; mL
